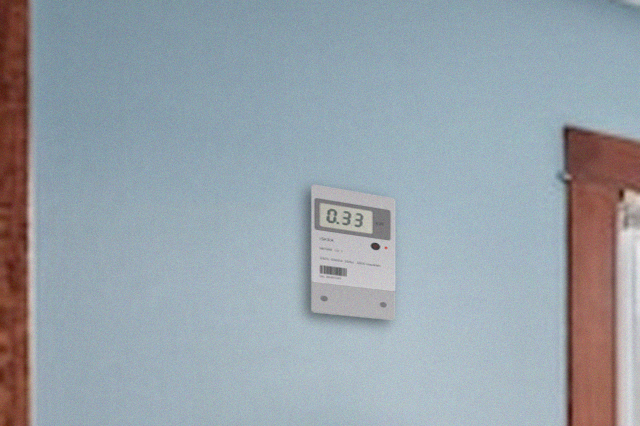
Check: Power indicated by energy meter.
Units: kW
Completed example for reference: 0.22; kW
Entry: 0.33; kW
